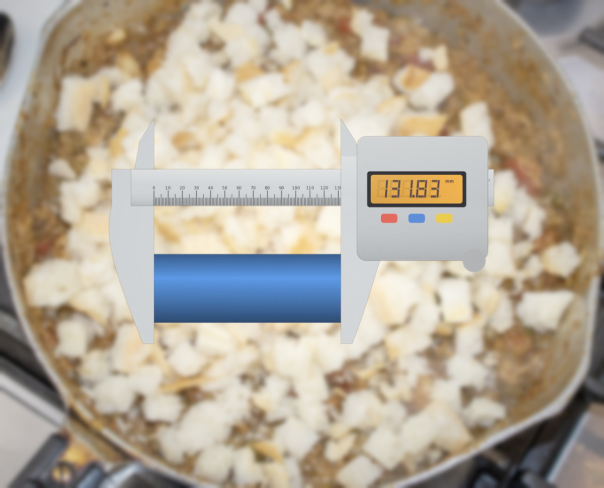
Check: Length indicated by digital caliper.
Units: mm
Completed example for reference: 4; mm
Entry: 131.83; mm
